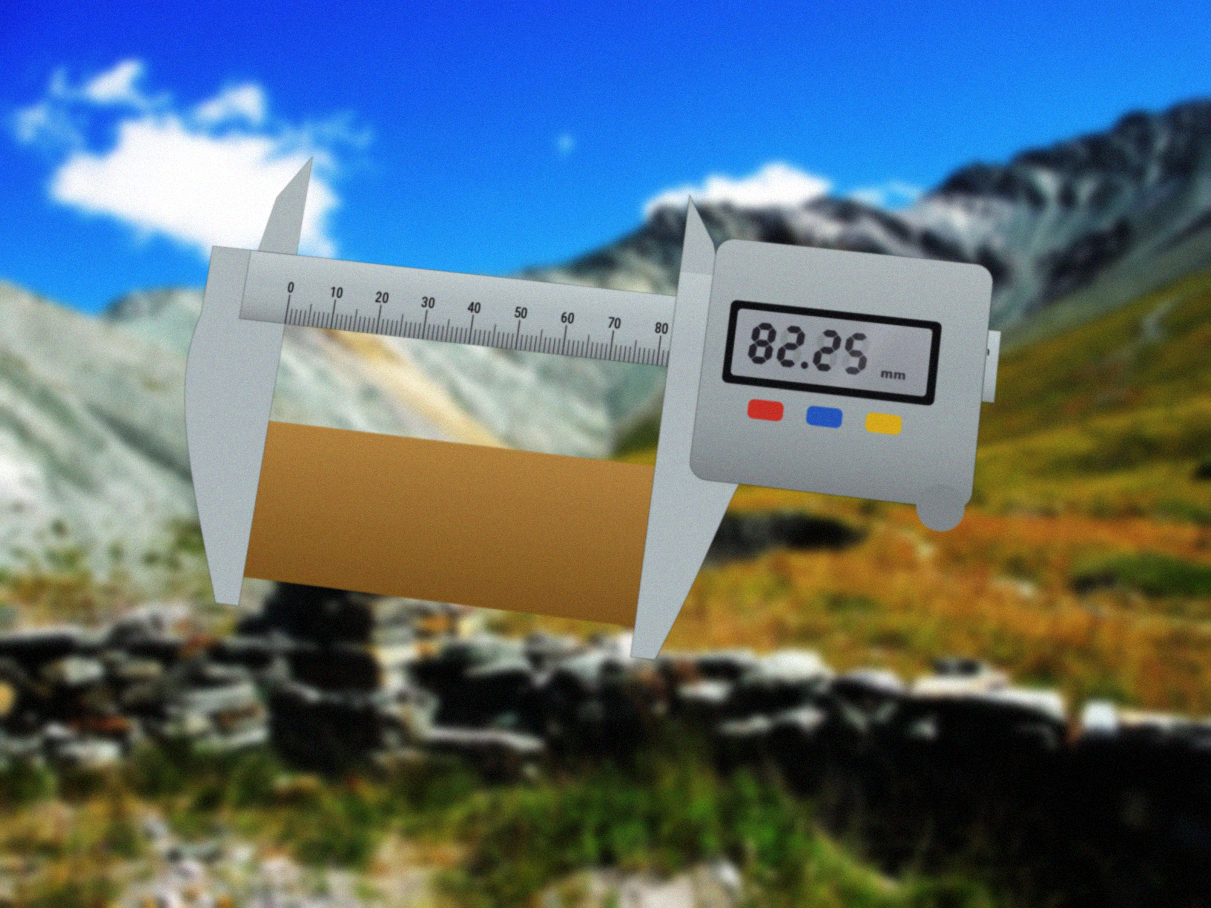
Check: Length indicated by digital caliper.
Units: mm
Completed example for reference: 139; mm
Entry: 82.25; mm
